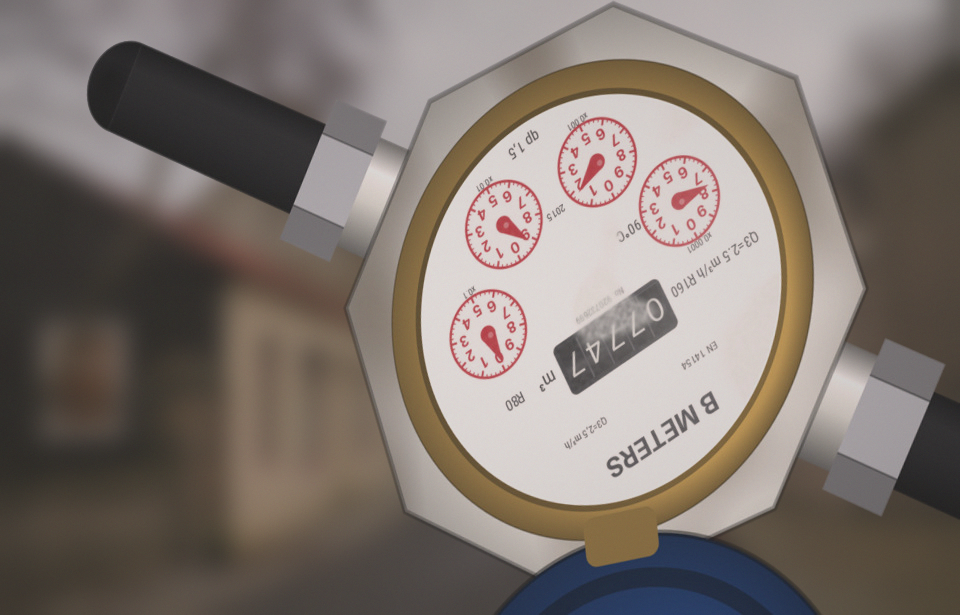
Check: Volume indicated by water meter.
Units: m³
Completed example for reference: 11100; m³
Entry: 7746.9917; m³
